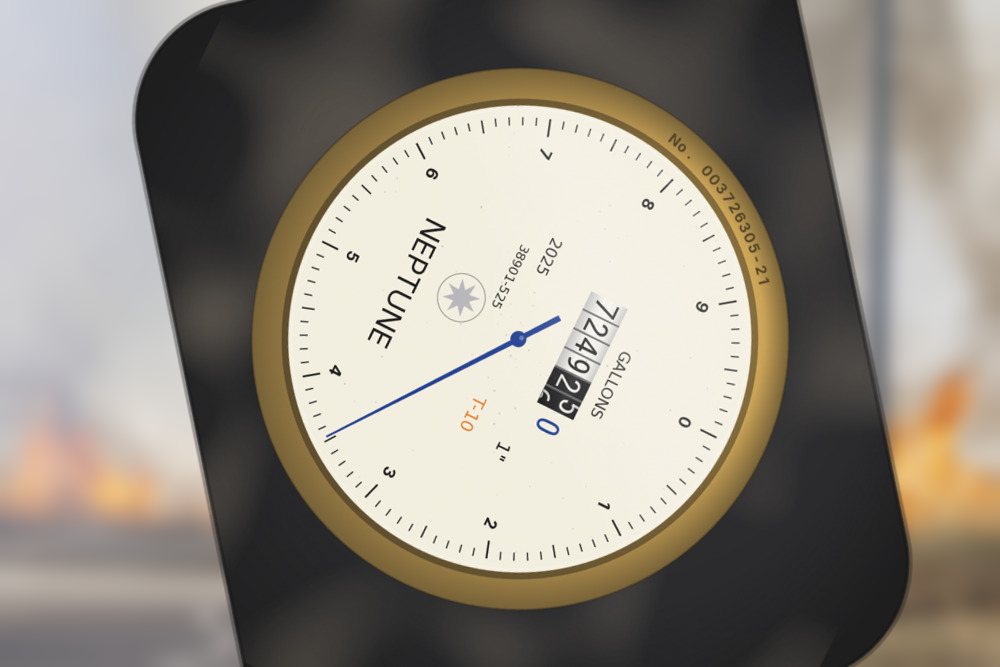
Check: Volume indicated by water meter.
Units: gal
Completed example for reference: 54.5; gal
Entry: 7249253.5; gal
